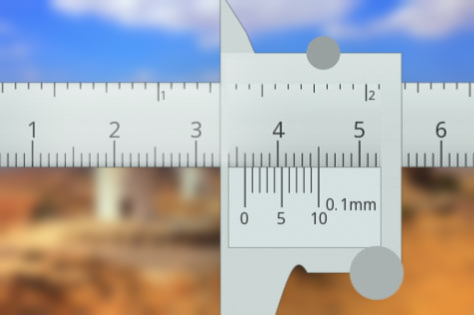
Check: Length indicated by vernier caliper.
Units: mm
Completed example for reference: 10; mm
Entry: 36.0; mm
